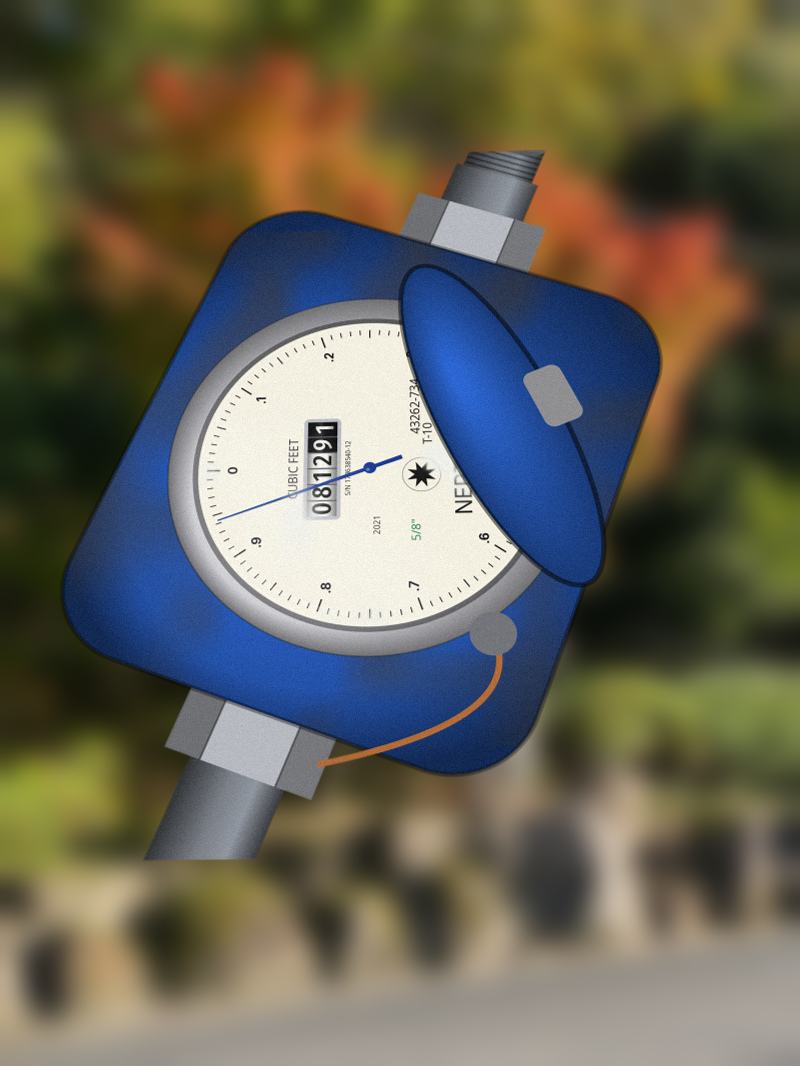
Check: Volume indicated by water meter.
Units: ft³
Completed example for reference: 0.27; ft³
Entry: 81290.94; ft³
